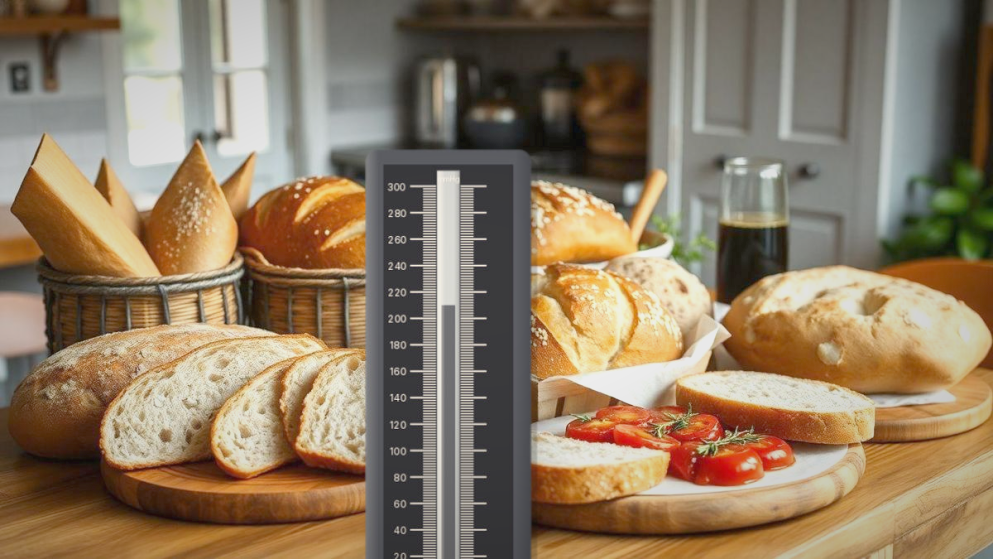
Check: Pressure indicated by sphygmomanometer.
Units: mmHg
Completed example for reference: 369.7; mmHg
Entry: 210; mmHg
